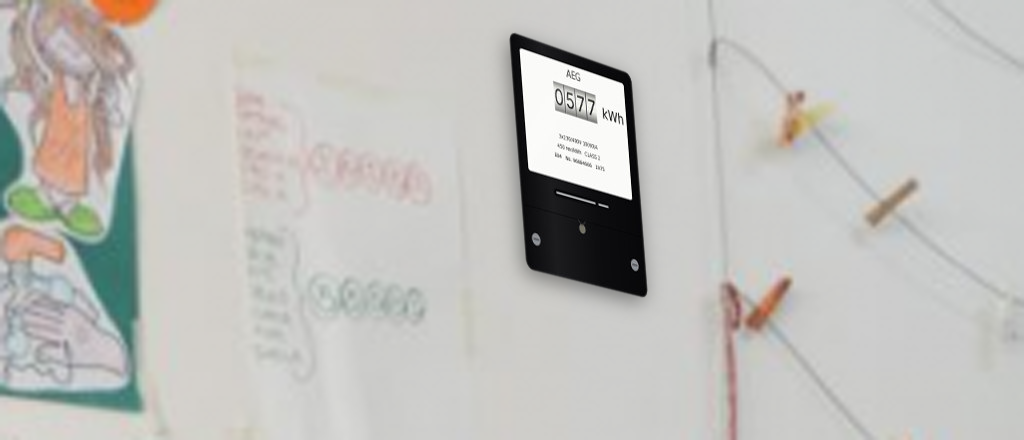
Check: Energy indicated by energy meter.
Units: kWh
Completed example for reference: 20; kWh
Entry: 577; kWh
